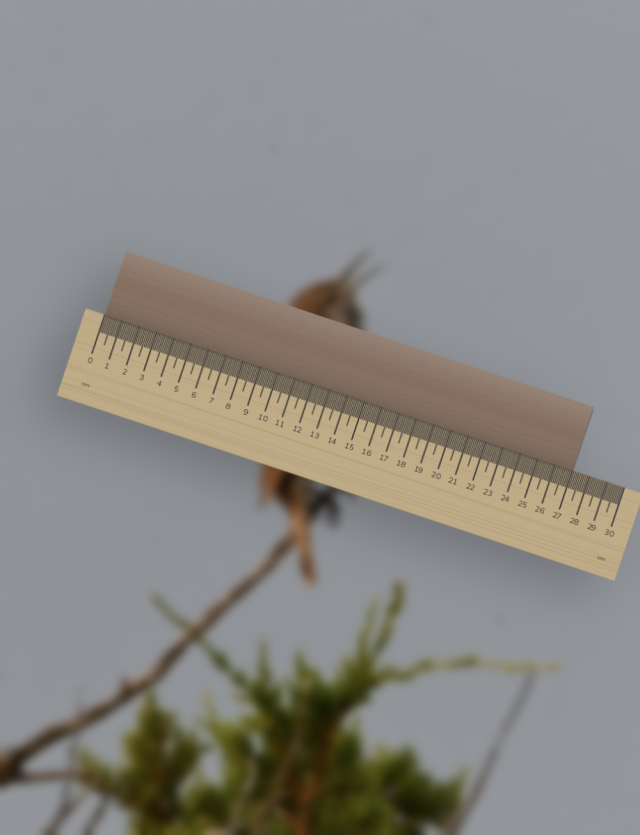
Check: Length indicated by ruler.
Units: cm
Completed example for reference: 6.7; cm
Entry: 27; cm
